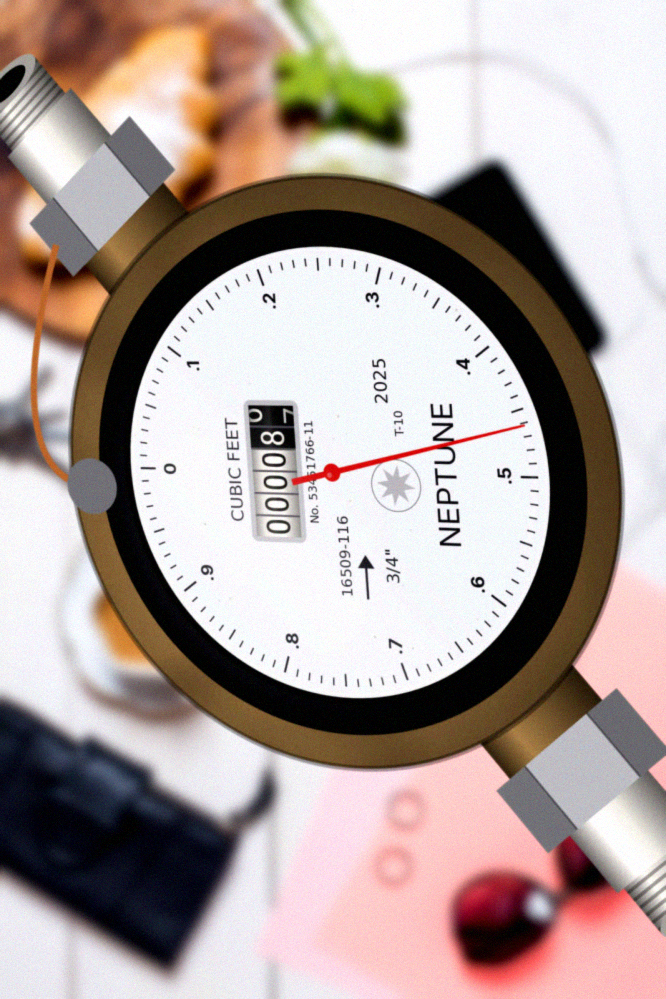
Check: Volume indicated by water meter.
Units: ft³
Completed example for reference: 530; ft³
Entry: 86.46; ft³
